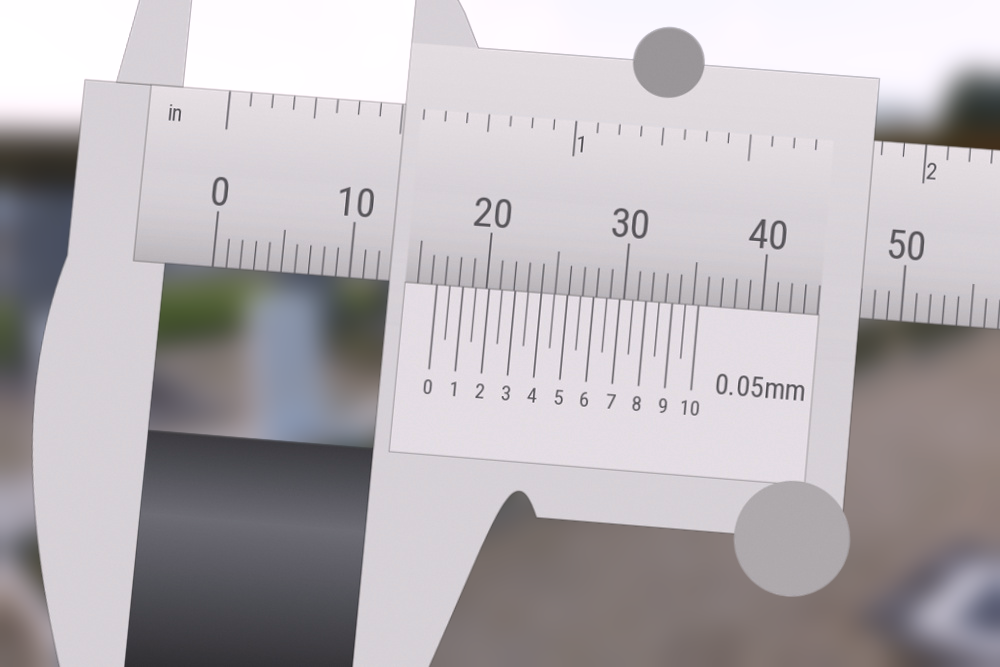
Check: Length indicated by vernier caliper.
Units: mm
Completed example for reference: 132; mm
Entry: 16.4; mm
